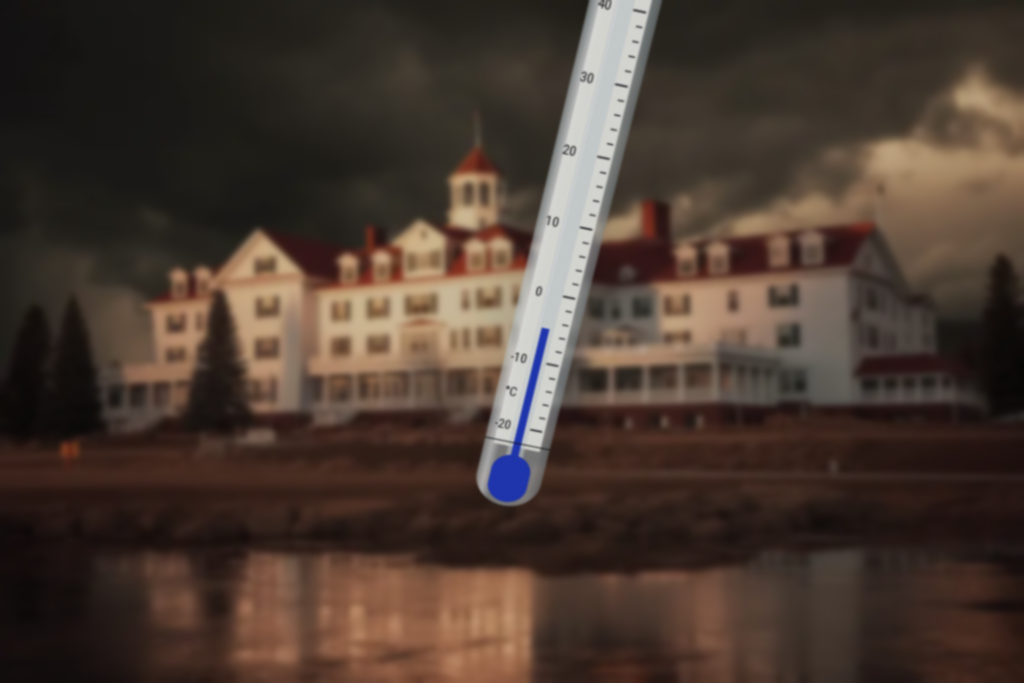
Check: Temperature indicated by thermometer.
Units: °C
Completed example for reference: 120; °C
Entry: -5; °C
